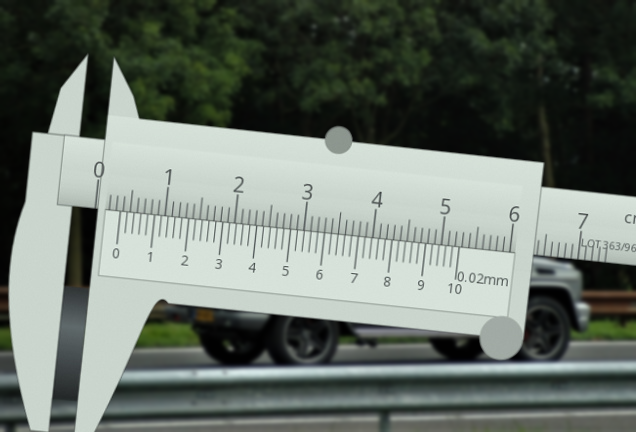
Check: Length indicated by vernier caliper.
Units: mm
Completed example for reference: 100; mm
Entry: 3.6; mm
